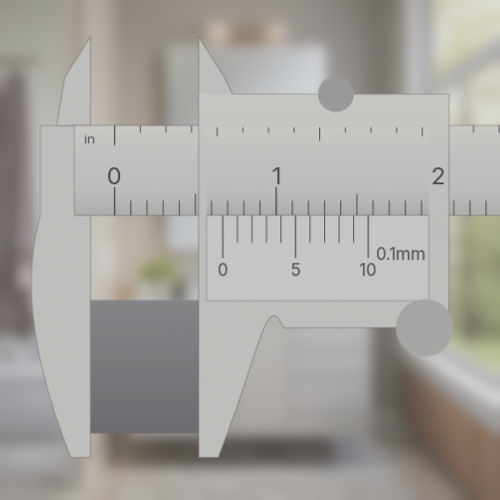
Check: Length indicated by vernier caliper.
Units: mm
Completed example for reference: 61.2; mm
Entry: 6.7; mm
